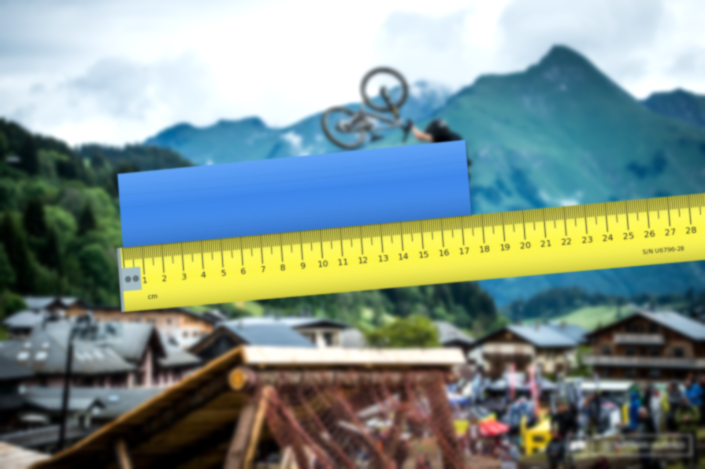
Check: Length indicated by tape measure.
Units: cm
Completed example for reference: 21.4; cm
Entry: 17.5; cm
